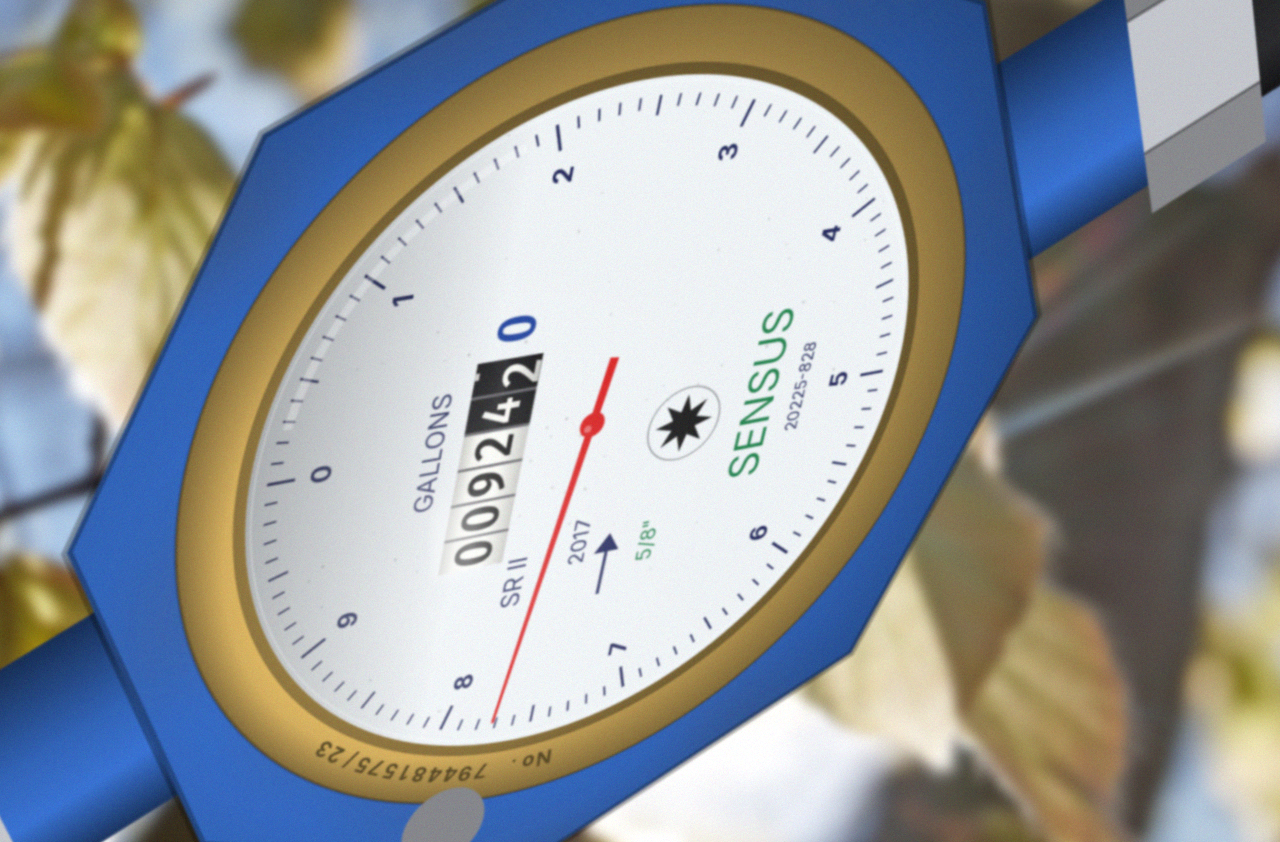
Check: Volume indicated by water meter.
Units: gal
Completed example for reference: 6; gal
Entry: 92417.7; gal
